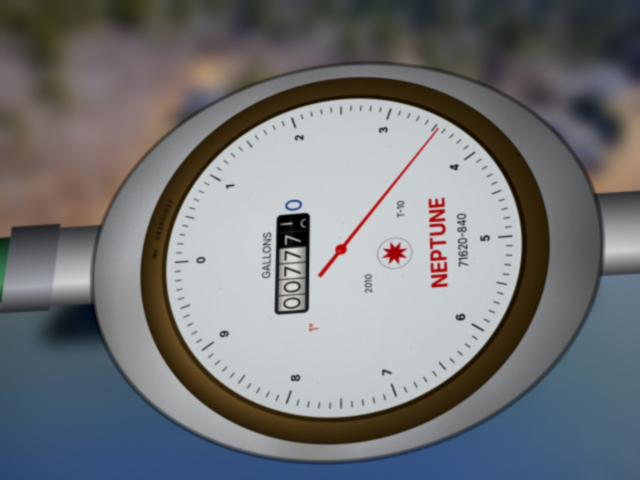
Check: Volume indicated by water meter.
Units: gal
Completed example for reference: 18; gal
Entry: 77713.5; gal
